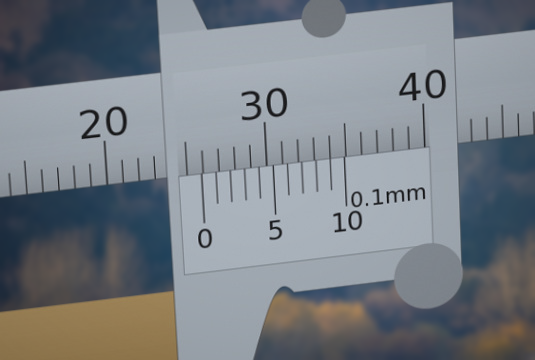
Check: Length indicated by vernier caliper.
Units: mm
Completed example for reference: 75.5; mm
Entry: 25.9; mm
